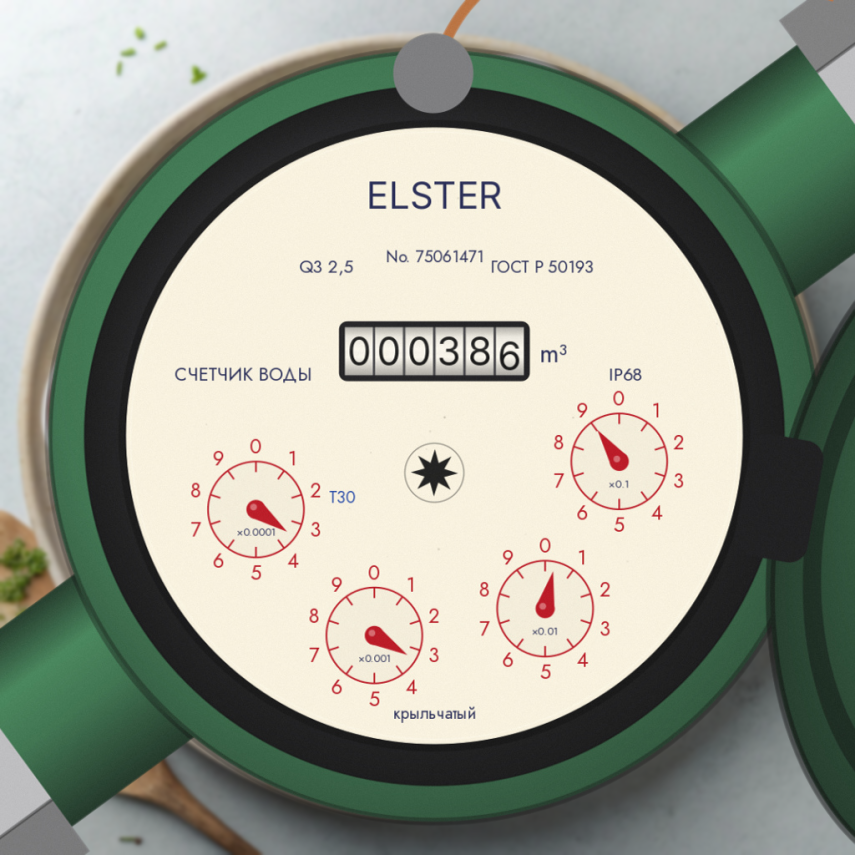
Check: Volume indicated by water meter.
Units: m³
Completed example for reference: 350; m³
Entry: 385.9033; m³
